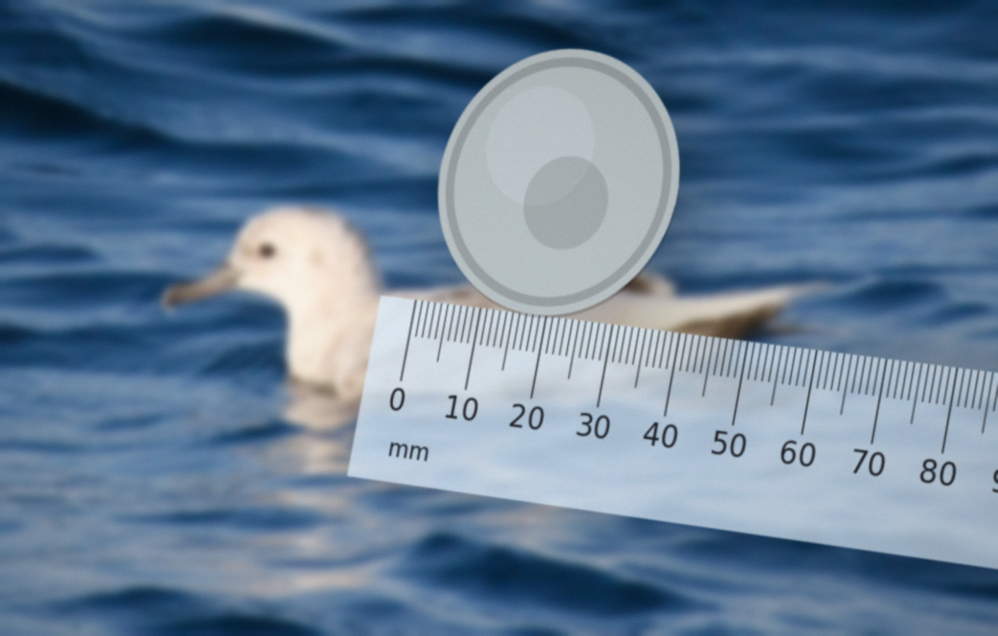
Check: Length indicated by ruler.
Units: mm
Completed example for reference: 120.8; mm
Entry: 36; mm
